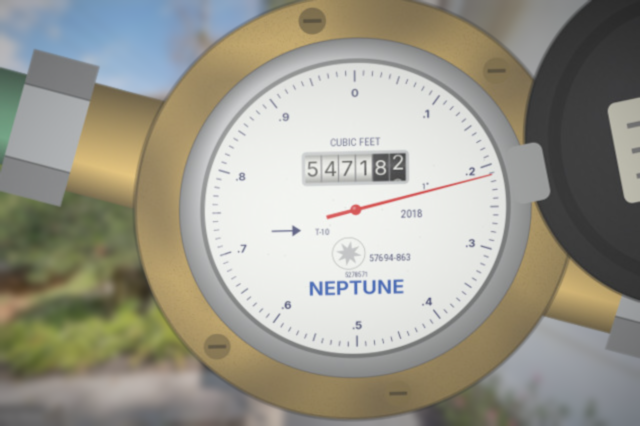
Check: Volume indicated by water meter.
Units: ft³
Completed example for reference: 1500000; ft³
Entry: 547182.21; ft³
